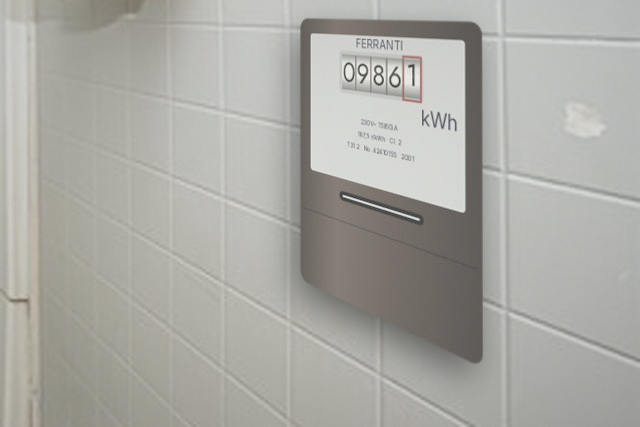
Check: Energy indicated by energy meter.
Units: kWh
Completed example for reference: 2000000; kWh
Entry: 986.1; kWh
